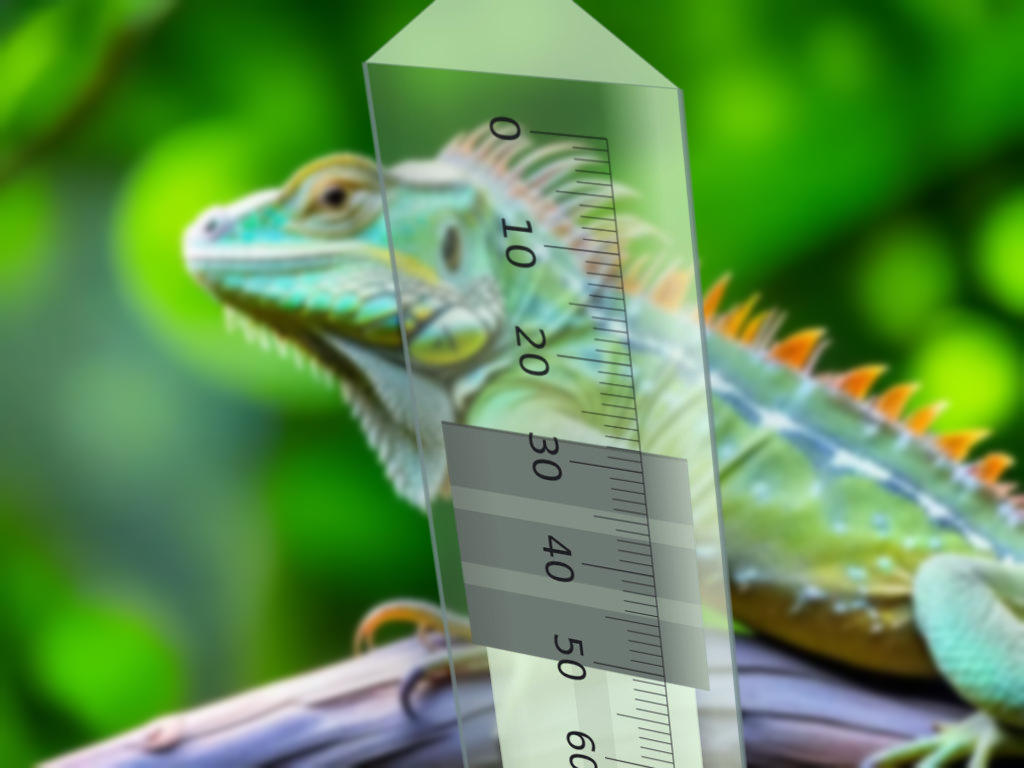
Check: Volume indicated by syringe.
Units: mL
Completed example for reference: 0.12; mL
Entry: 28; mL
